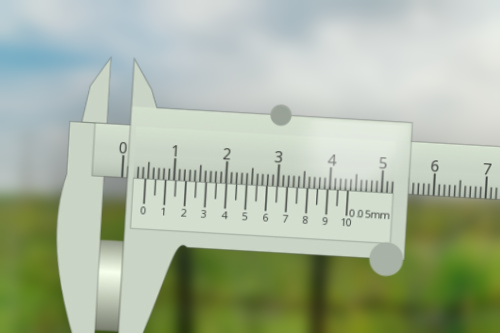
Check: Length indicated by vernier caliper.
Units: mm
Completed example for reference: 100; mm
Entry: 4.5; mm
